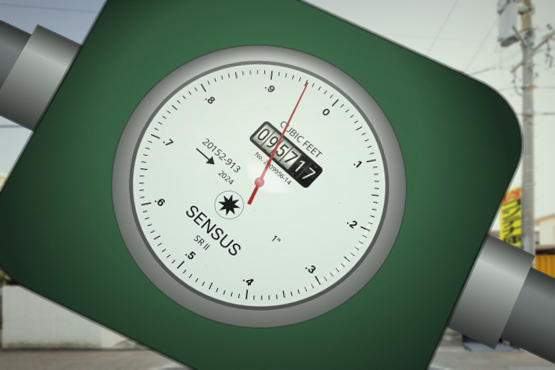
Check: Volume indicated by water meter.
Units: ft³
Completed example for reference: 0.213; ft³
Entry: 95716.95; ft³
